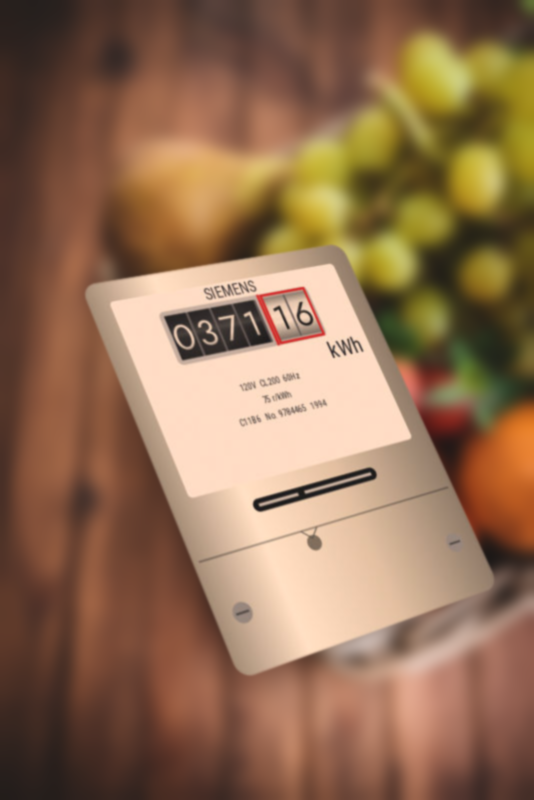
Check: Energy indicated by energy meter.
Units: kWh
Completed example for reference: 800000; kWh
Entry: 371.16; kWh
